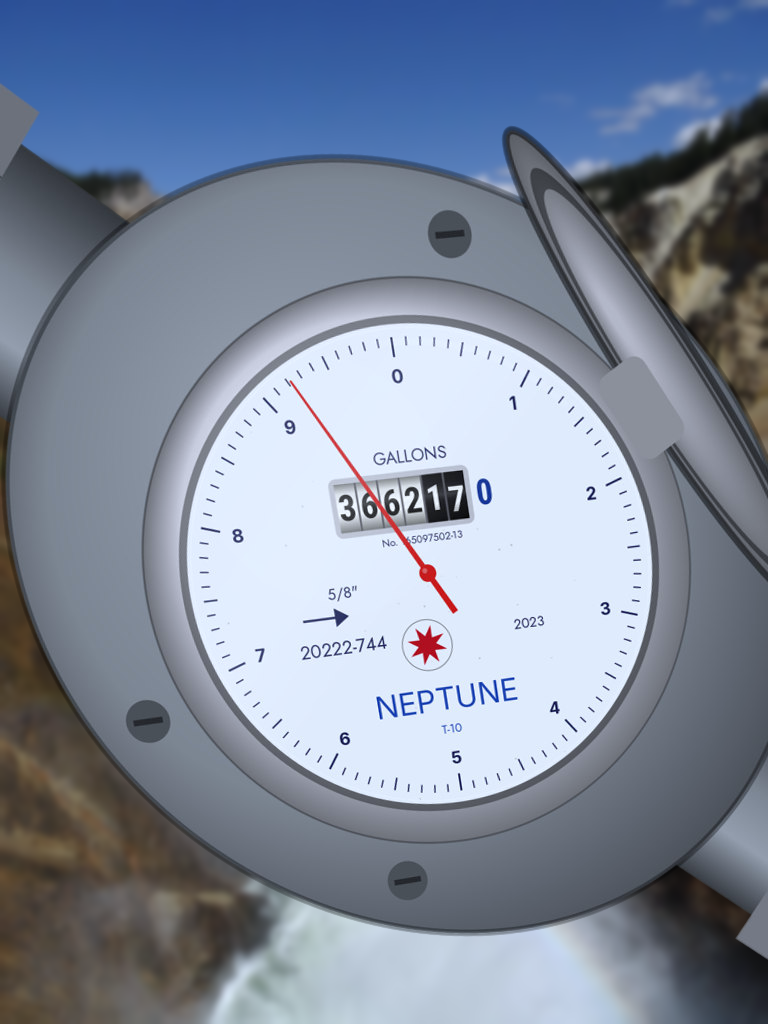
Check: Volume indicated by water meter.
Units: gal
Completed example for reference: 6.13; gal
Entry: 3662169.2; gal
